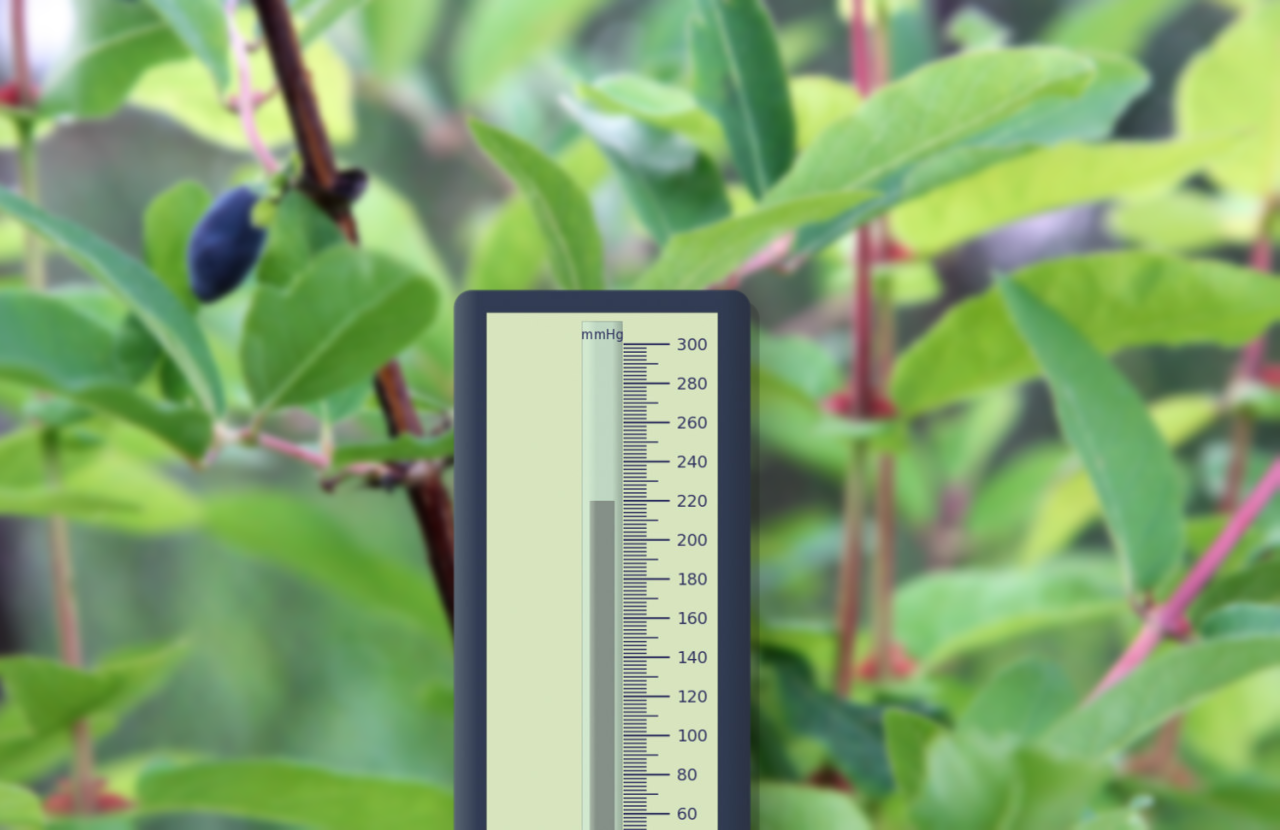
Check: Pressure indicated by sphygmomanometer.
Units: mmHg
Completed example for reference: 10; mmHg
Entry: 220; mmHg
